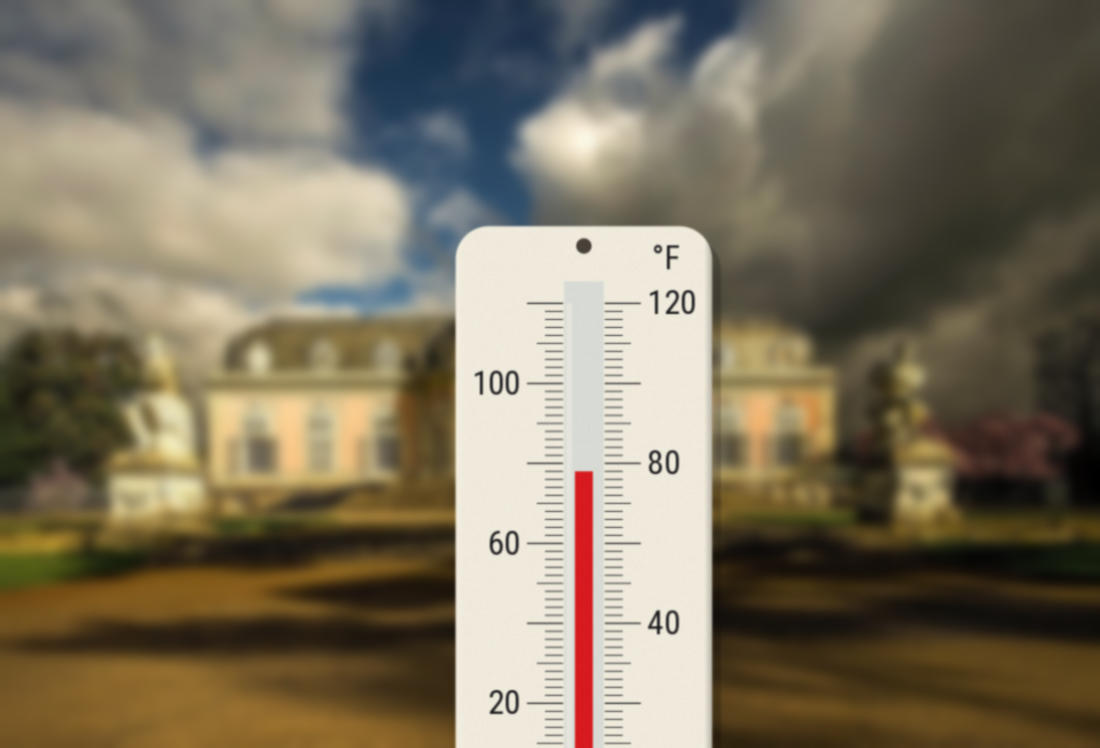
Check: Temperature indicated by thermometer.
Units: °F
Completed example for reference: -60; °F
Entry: 78; °F
